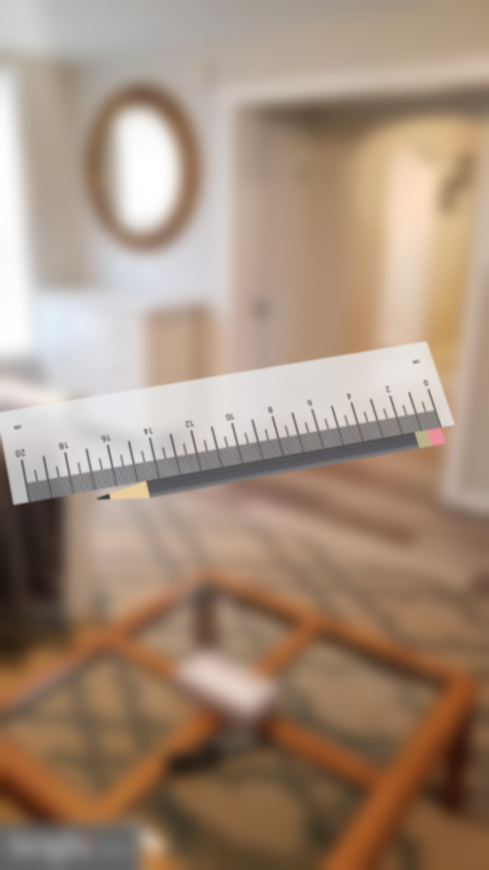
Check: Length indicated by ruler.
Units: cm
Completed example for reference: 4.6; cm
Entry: 17; cm
